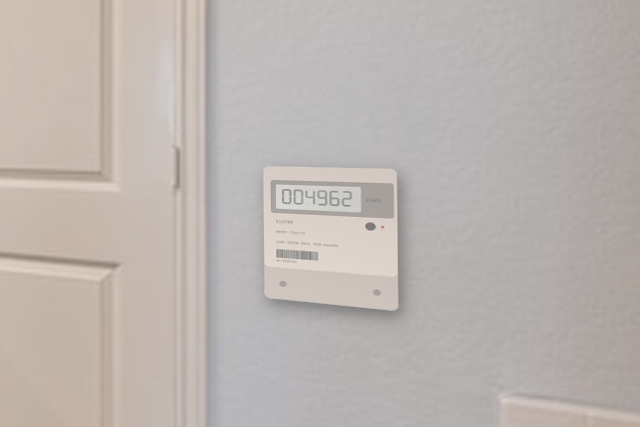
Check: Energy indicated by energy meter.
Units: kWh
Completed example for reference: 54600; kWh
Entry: 4962; kWh
